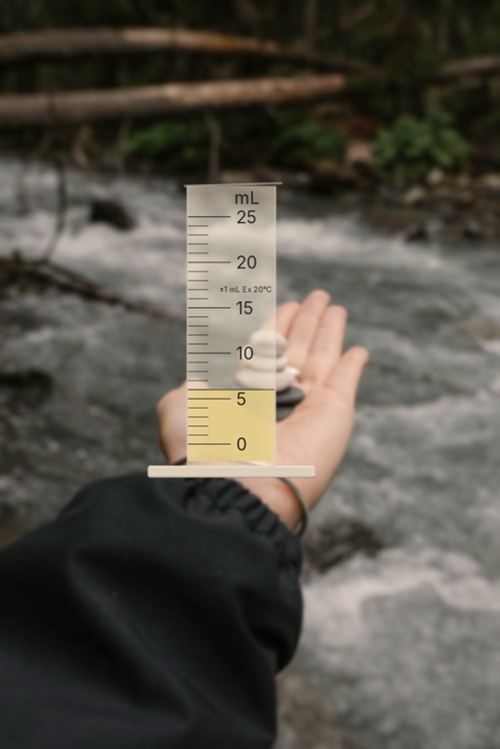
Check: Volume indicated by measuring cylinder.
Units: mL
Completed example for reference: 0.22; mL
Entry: 6; mL
